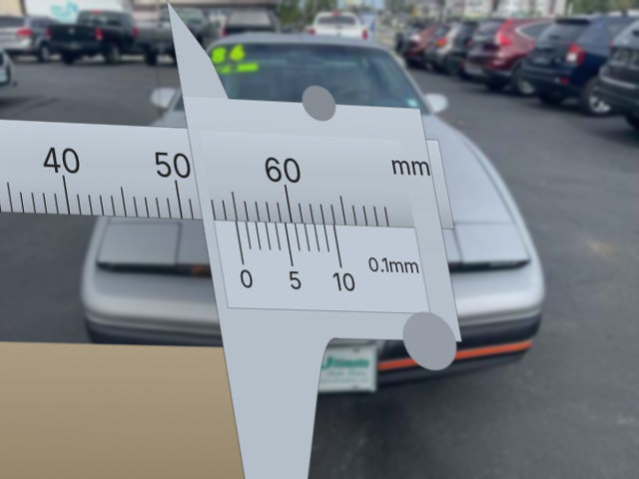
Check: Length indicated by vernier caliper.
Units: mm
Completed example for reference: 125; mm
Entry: 54.9; mm
